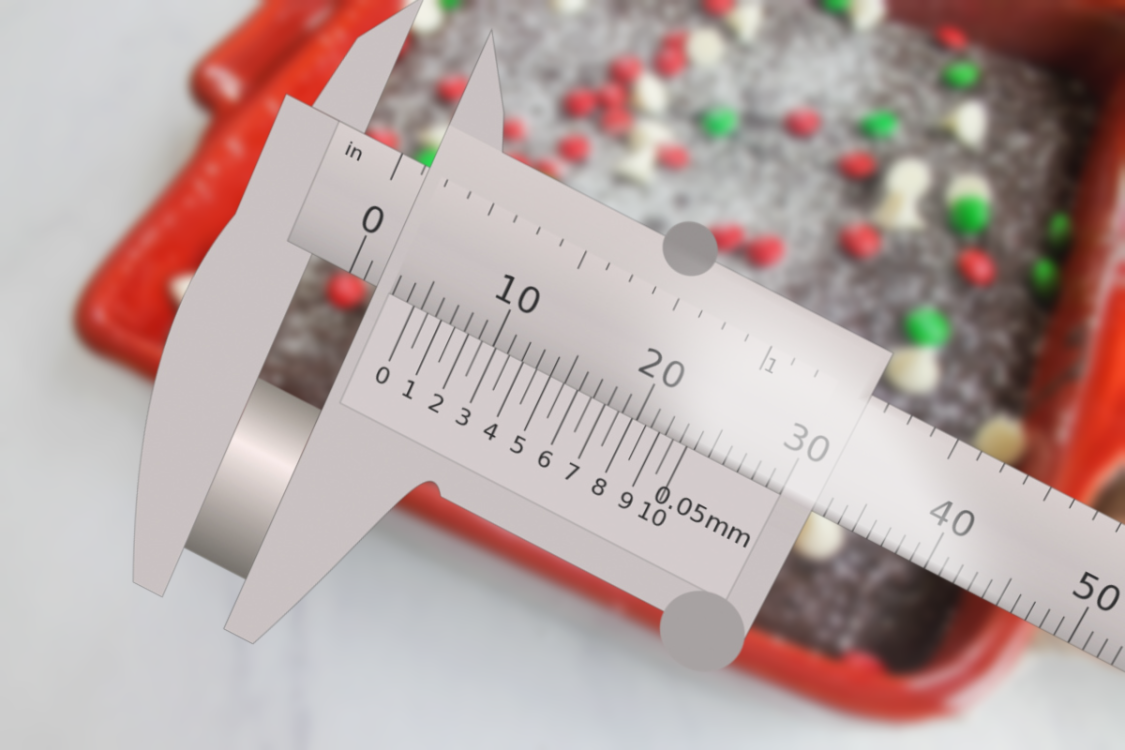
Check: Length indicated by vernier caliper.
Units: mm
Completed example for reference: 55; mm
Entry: 4.5; mm
